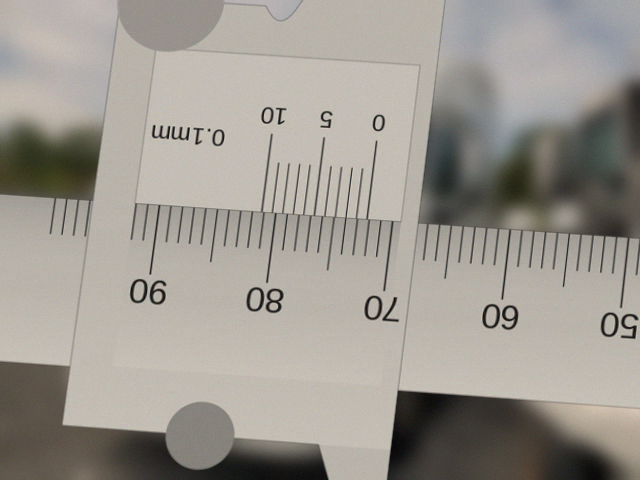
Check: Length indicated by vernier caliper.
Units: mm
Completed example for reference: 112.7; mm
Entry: 72.2; mm
